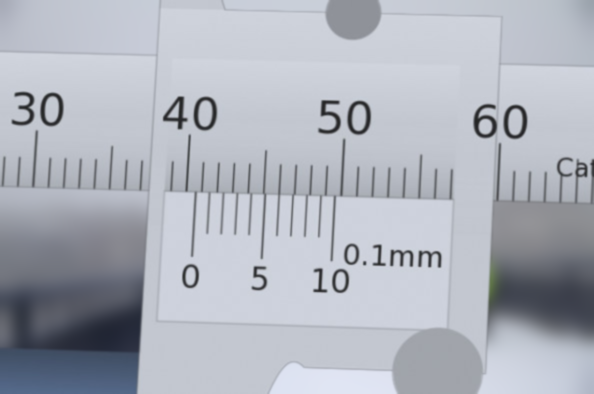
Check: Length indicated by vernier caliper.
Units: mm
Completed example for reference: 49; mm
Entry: 40.6; mm
